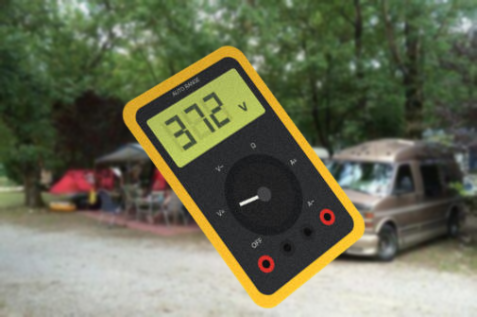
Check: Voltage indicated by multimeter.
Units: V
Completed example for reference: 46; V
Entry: 372; V
